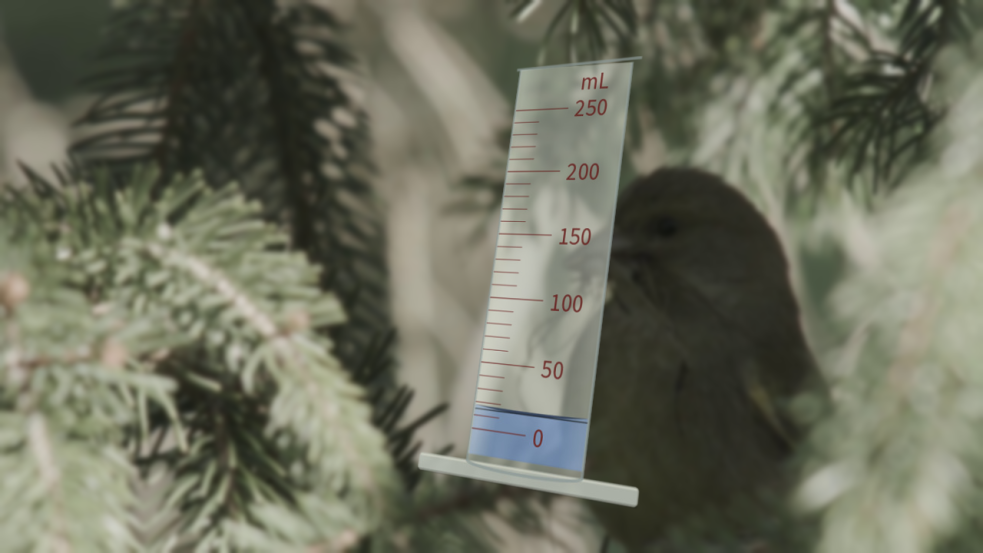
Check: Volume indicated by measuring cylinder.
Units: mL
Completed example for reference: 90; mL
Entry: 15; mL
